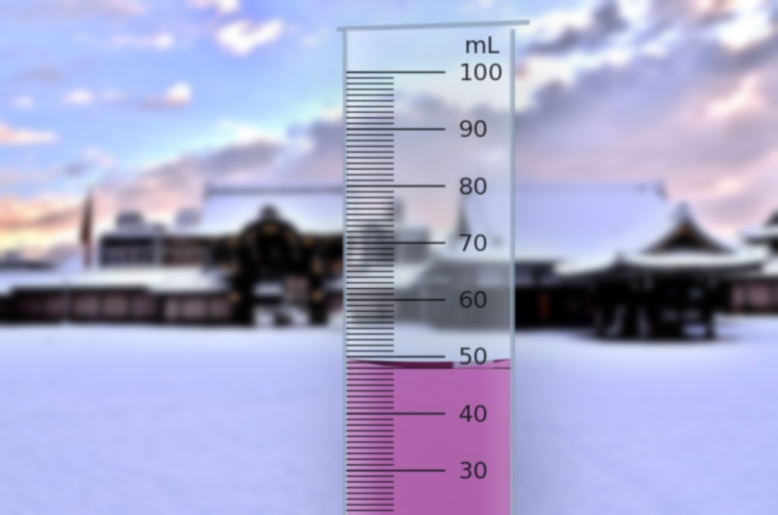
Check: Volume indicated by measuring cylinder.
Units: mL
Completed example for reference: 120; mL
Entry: 48; mL
